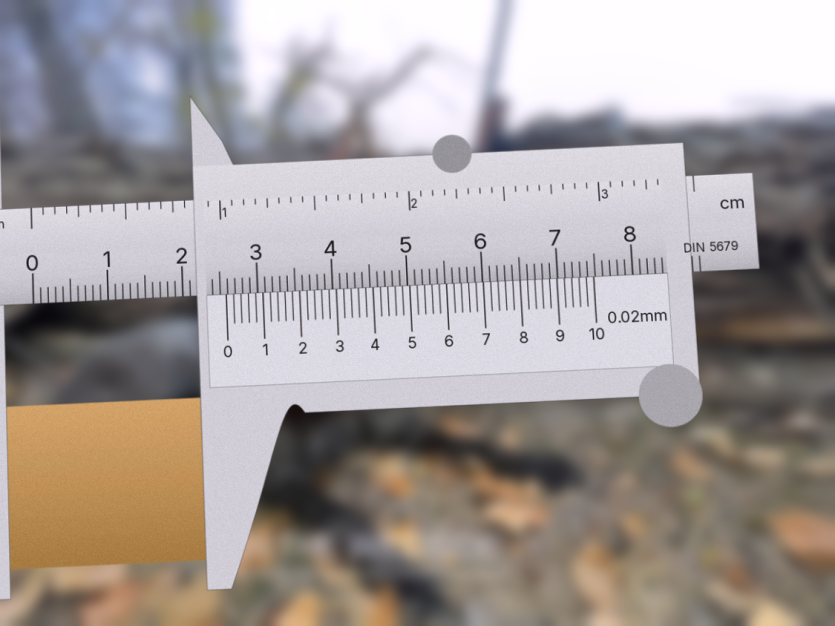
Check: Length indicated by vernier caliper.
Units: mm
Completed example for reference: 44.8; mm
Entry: 25.8; mm
